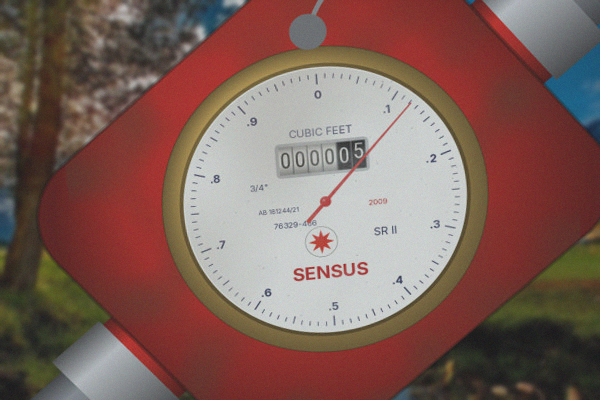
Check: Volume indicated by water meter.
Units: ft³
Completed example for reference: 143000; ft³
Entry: 5.12; ft³
